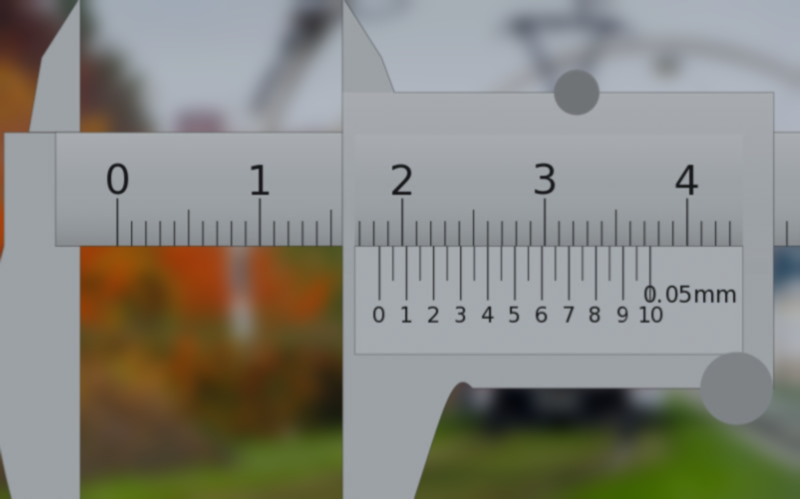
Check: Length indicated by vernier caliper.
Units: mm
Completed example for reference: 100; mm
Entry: 18.4; mm
